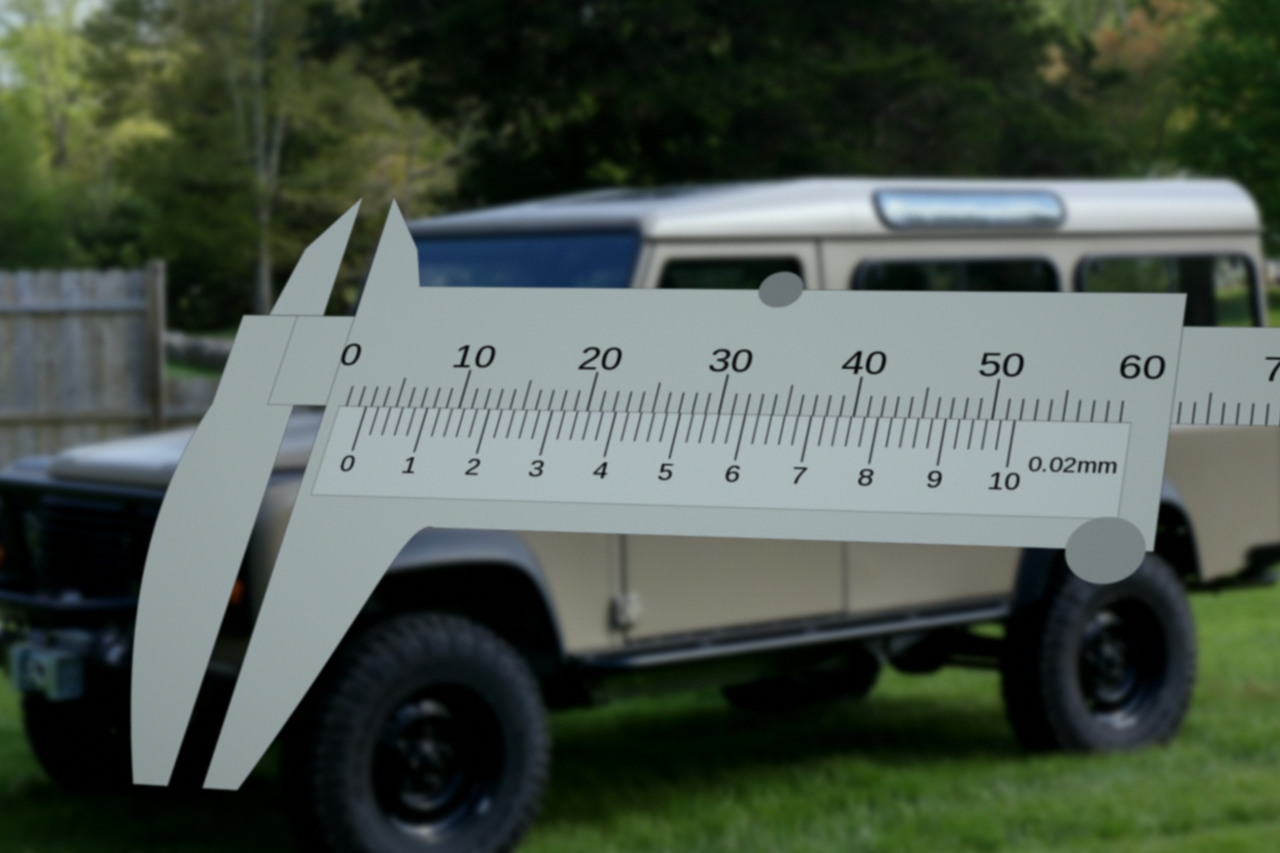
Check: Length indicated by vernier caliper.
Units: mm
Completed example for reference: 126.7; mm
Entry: 2.6; mm
